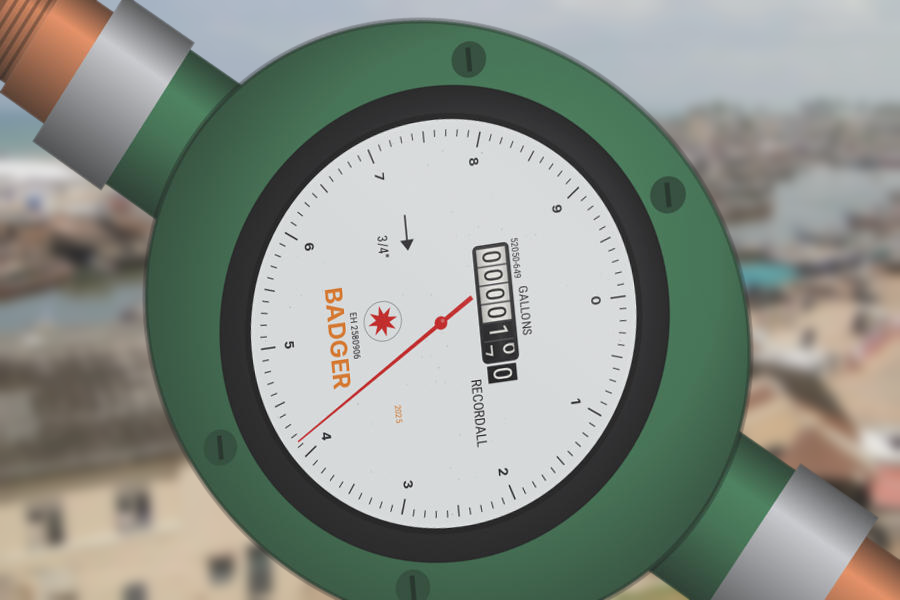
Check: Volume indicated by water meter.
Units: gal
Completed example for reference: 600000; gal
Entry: 164.1; gal
